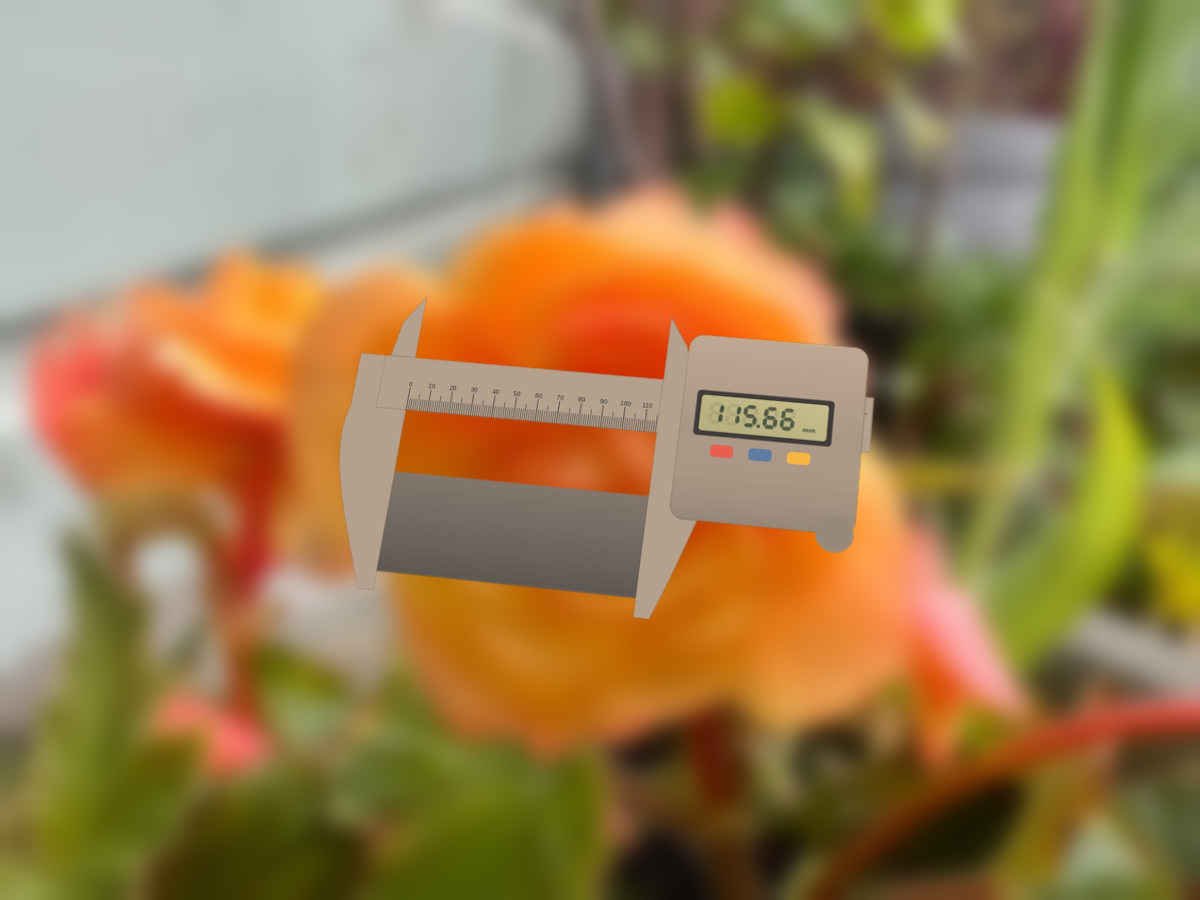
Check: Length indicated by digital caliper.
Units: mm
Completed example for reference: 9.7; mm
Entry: 115.66; mm
